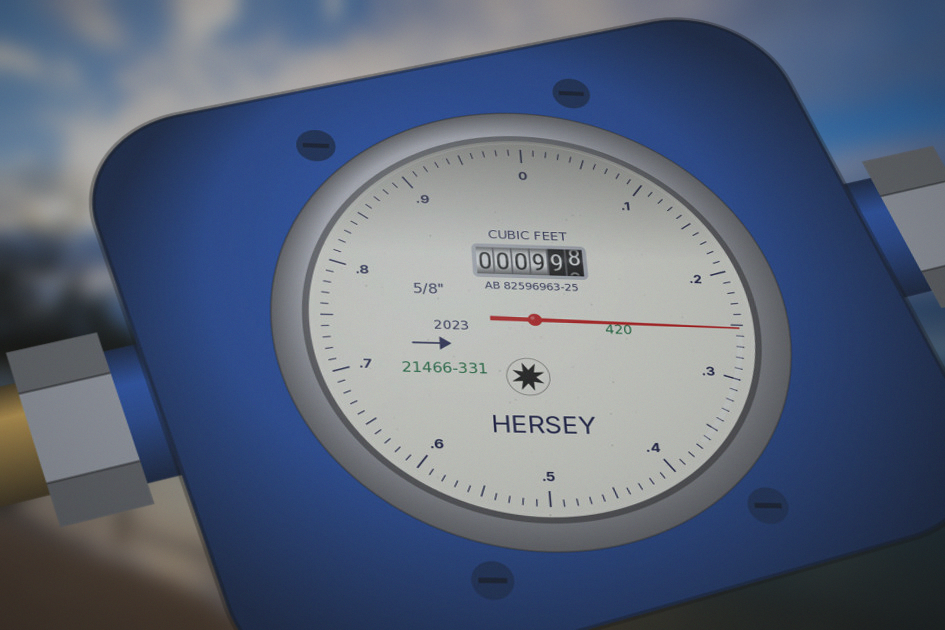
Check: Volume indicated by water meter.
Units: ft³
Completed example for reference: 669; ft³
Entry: 998.25; ft³
